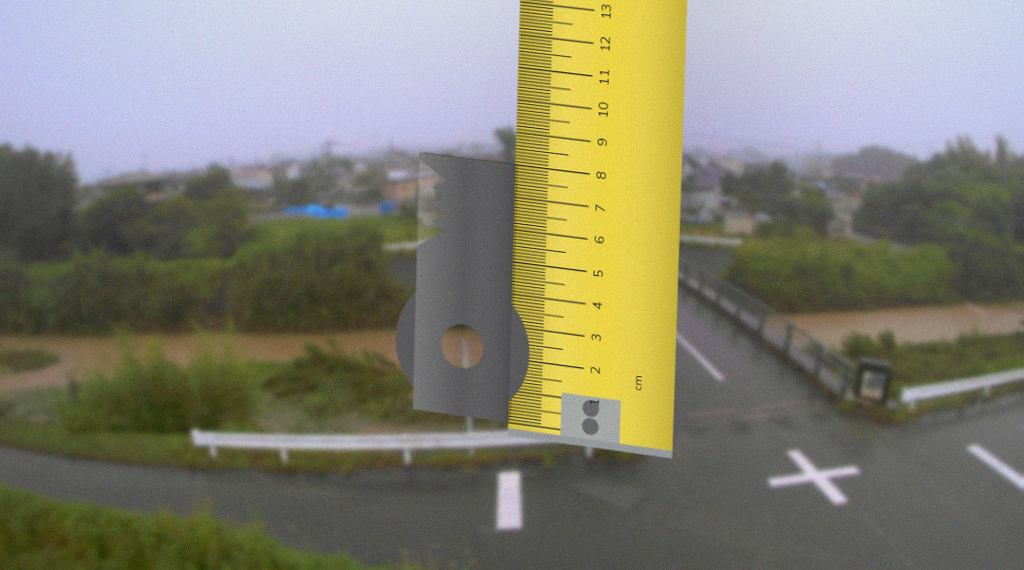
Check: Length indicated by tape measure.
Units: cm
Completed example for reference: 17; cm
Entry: 8; cm
